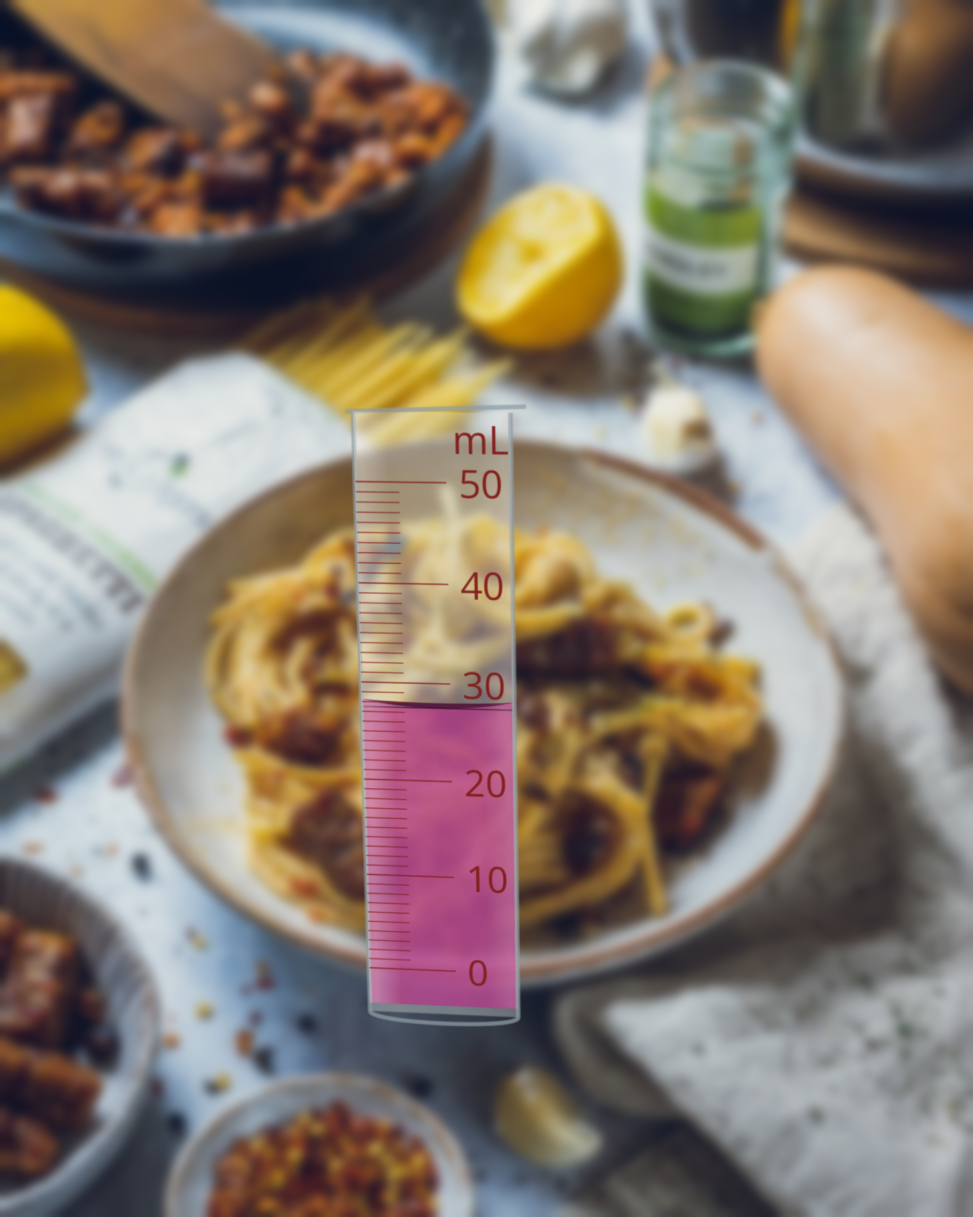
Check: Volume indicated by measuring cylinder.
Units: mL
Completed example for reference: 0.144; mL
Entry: 27.5; mL
